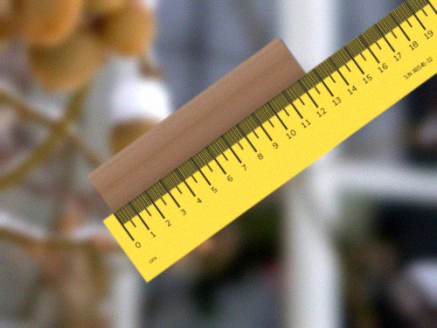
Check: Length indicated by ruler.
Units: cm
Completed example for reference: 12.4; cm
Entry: 12.5; cm
